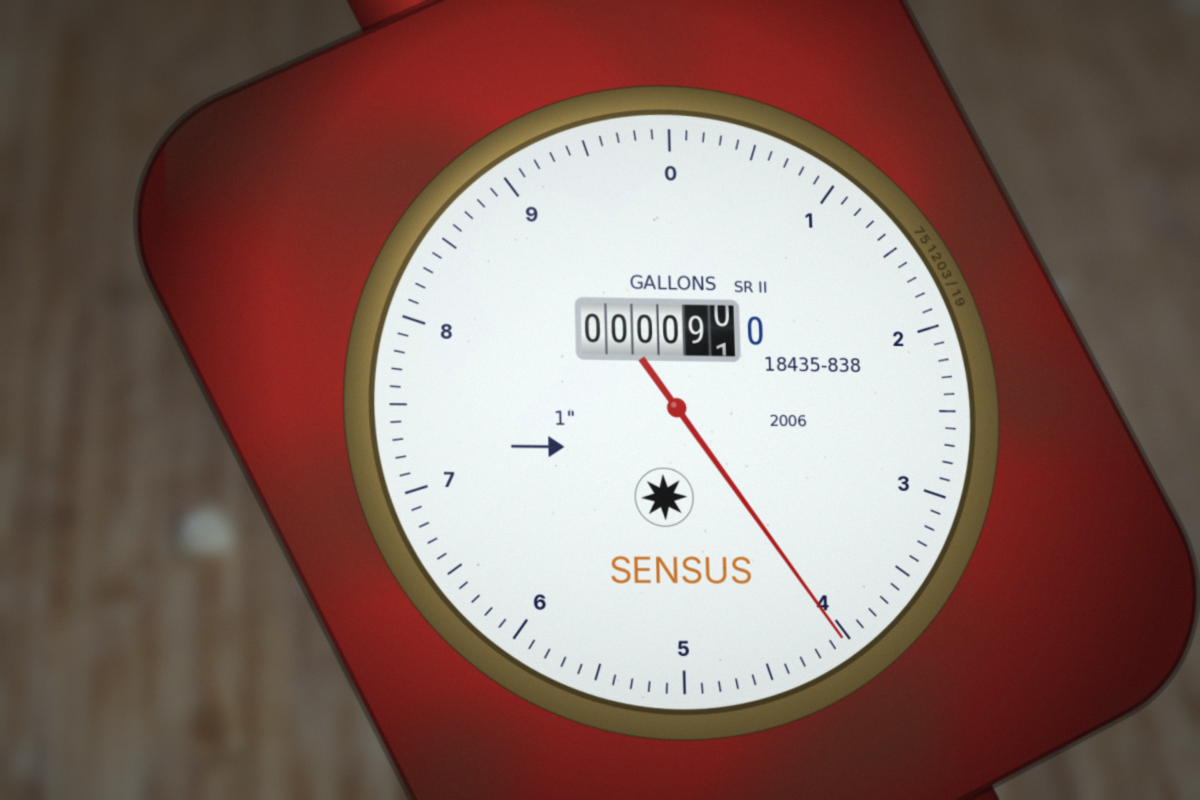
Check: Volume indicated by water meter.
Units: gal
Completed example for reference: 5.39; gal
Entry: 904.0; gal
